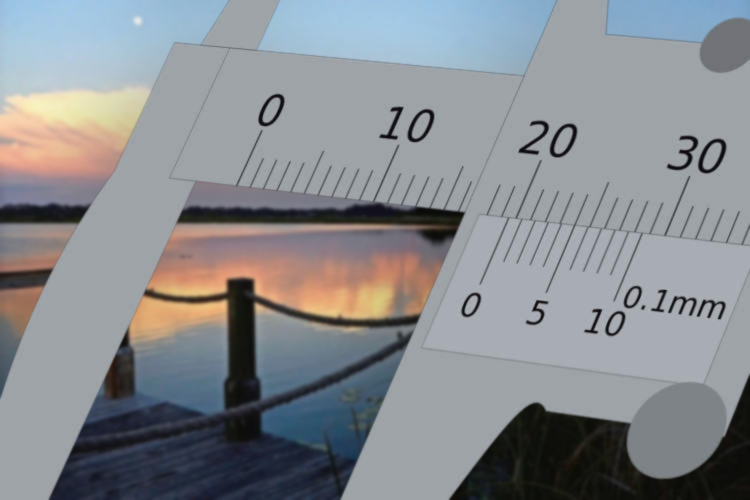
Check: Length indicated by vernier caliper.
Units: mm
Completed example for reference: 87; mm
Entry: 19.5; mm
